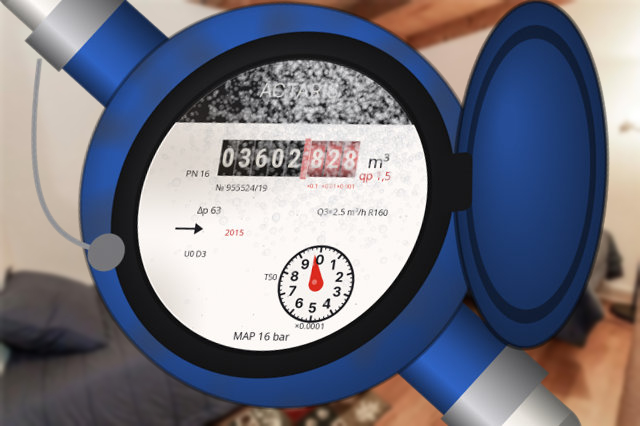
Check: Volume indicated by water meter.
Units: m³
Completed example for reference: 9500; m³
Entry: 3602.8279; m³
